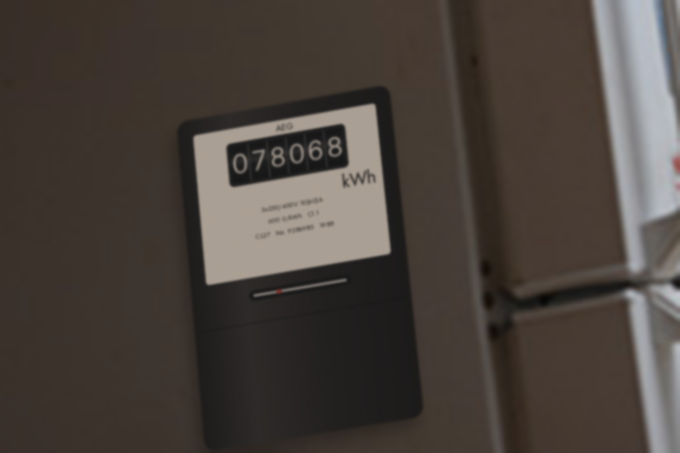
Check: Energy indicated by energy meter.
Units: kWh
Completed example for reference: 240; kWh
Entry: 78068; kWh
